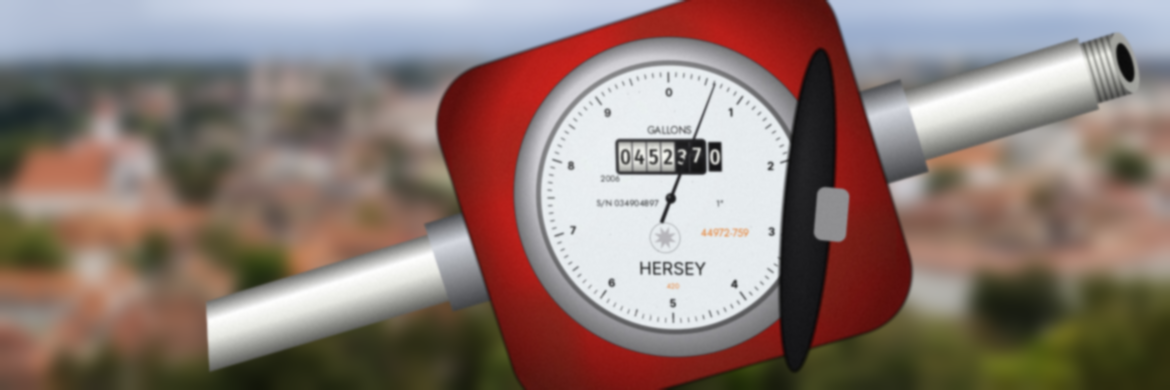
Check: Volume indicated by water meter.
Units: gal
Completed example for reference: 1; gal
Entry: 452370.6; gal
